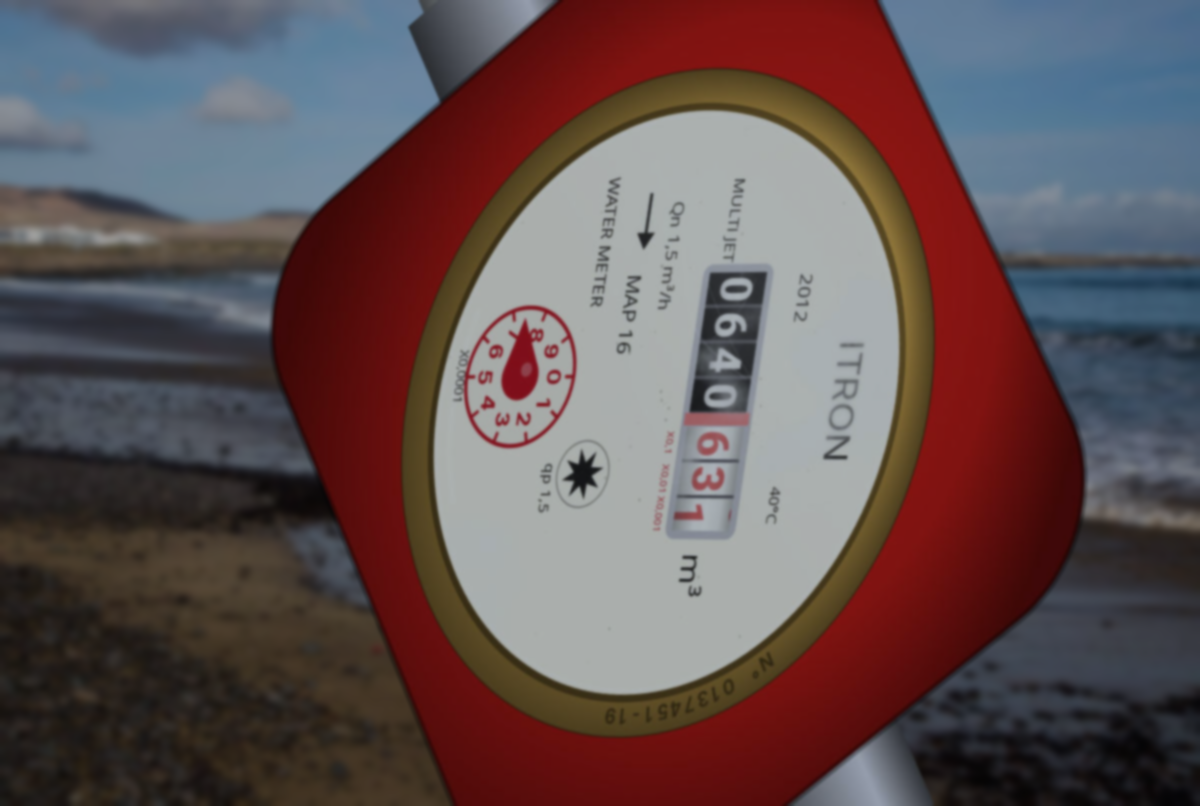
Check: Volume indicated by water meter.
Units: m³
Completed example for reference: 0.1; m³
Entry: 640.6307; m³
